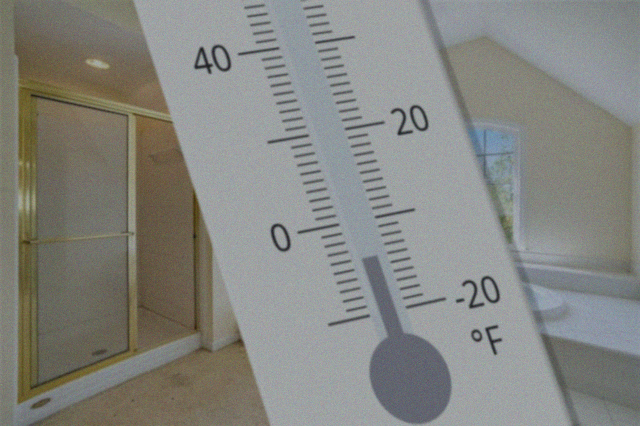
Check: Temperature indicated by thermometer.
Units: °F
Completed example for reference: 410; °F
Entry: -8; °F
